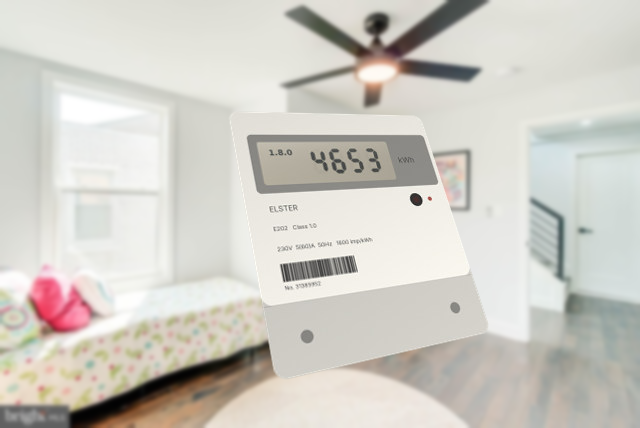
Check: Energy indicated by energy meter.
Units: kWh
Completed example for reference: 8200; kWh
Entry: 4653; kWh
